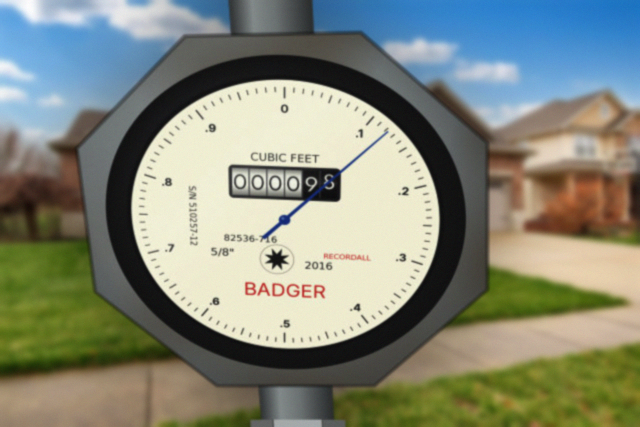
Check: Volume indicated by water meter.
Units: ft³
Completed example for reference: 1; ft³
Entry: 98.12; ft³
